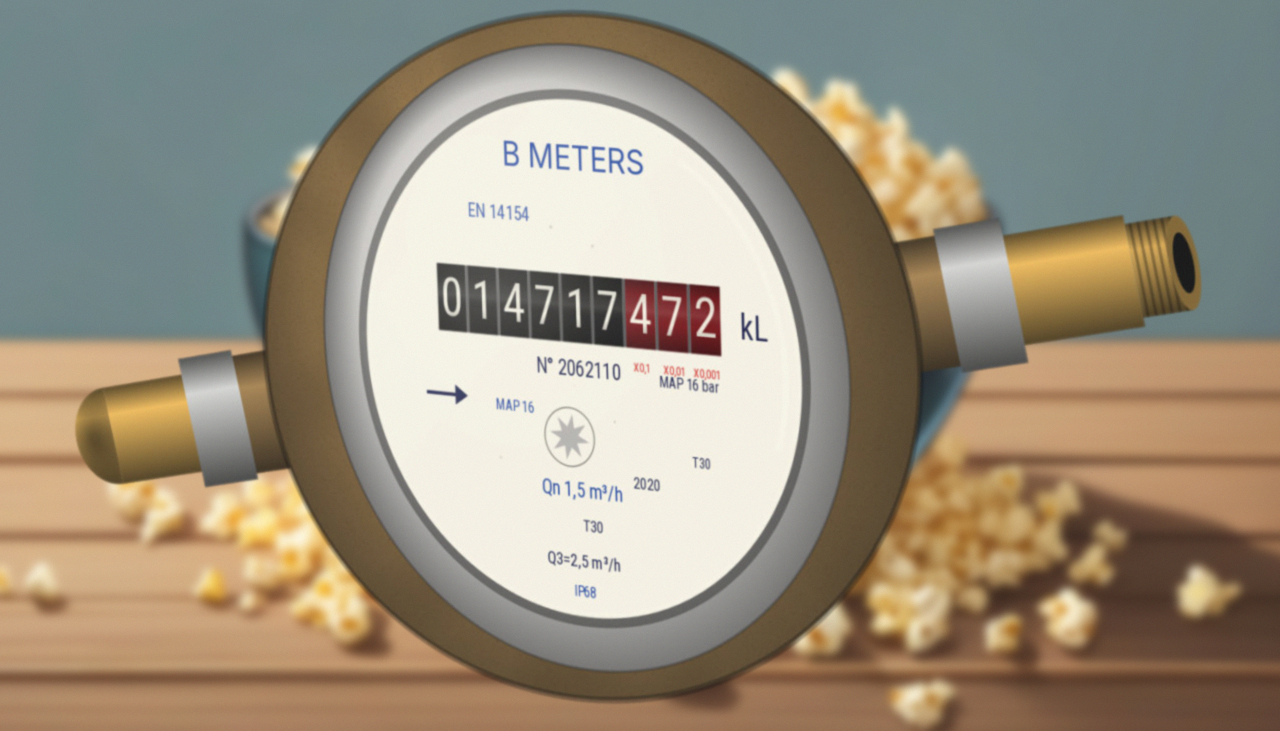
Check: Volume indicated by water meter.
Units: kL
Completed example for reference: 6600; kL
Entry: 14717.472; kL
